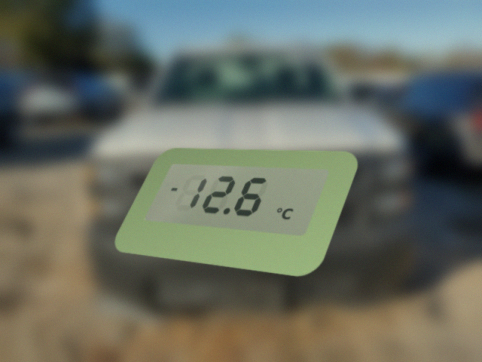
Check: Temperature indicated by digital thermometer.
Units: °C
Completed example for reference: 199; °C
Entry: -12.6; °C
